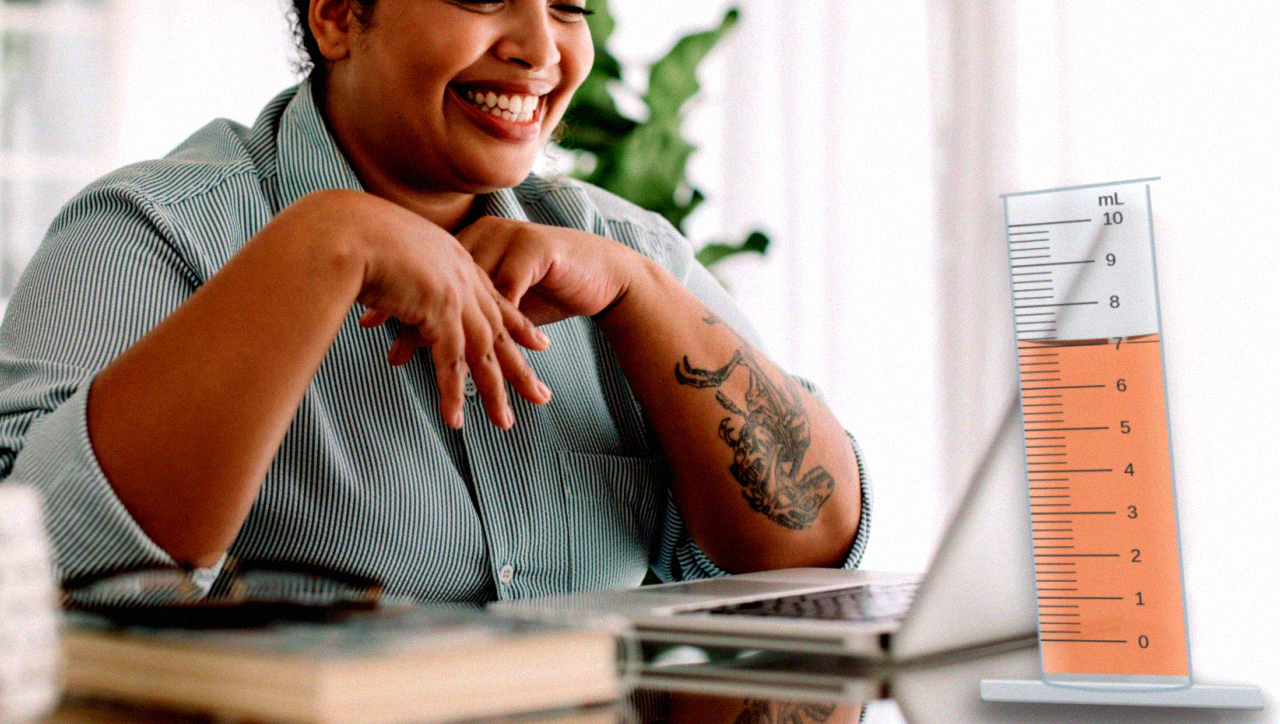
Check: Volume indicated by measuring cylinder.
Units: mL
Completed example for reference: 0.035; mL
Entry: 7; mL
